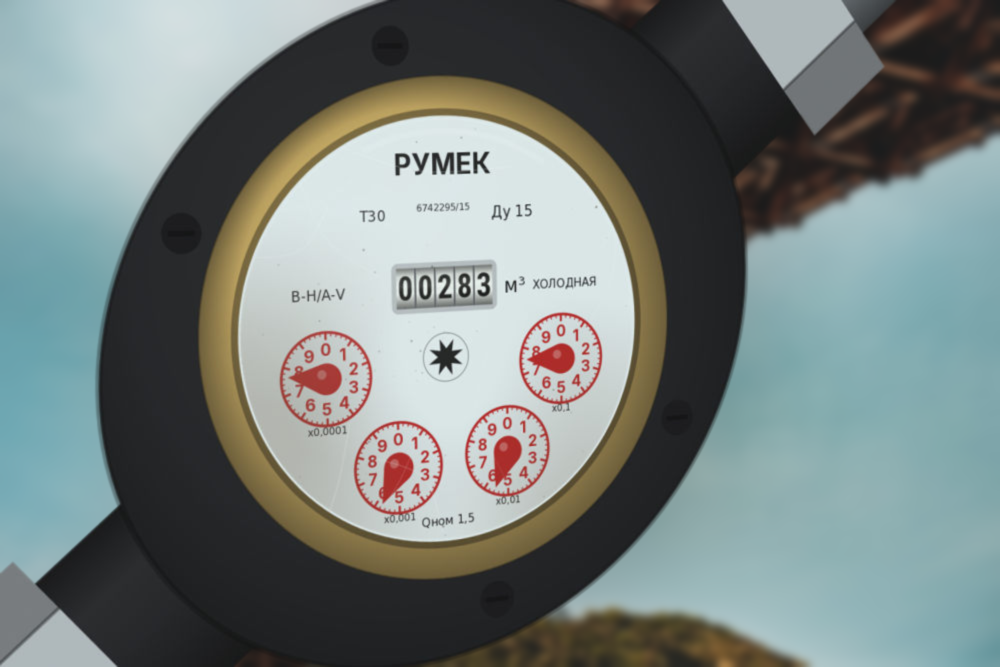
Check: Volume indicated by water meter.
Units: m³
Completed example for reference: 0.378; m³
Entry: 283.7557; m³
